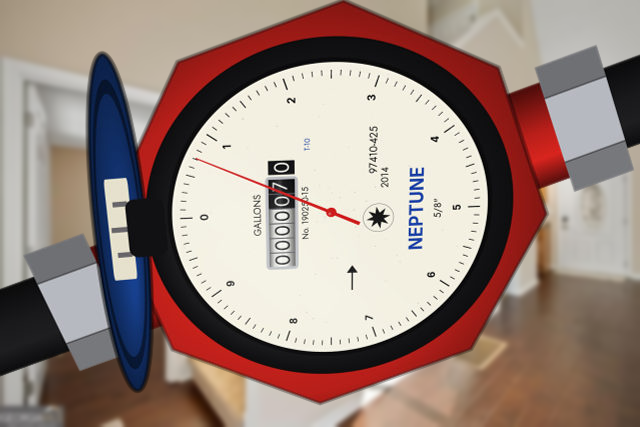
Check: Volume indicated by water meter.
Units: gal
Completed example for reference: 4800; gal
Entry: 70.7; gal
